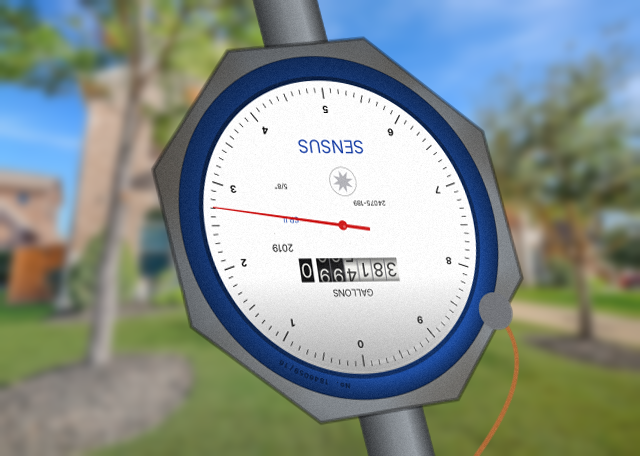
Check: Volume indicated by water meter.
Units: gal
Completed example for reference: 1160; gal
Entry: 3814992.7; gal
